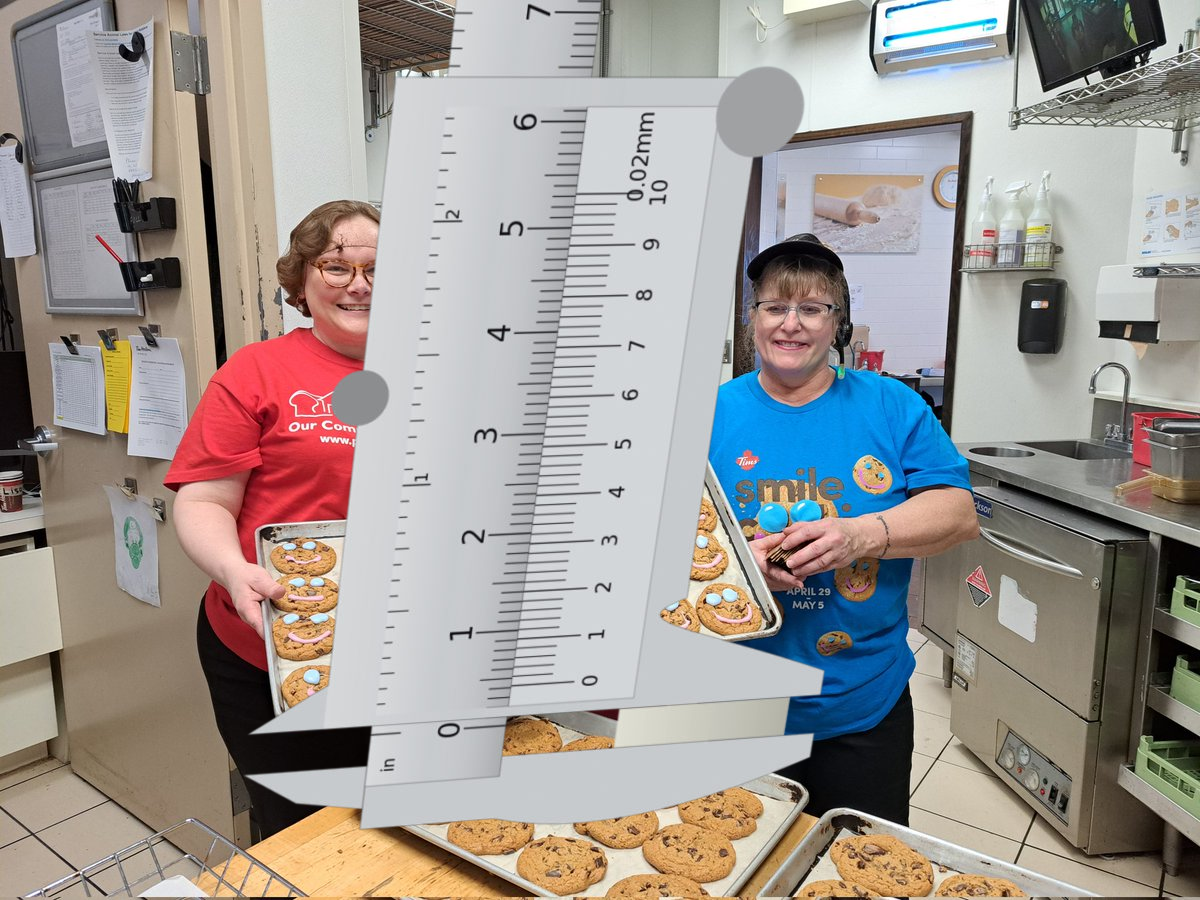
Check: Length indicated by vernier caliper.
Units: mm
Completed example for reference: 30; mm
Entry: 4.2; mm
